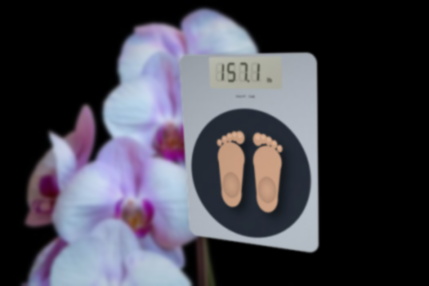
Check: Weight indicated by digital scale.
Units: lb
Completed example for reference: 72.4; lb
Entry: 157.1; lb
